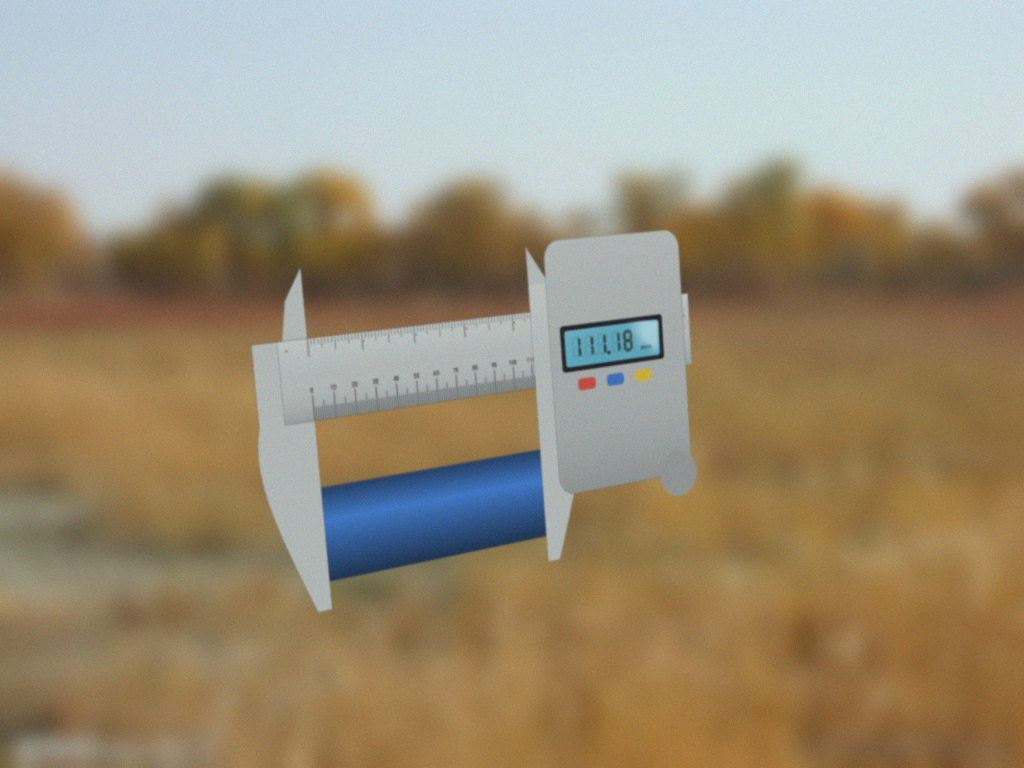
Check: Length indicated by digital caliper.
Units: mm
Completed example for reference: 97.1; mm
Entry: 111.18; mm
